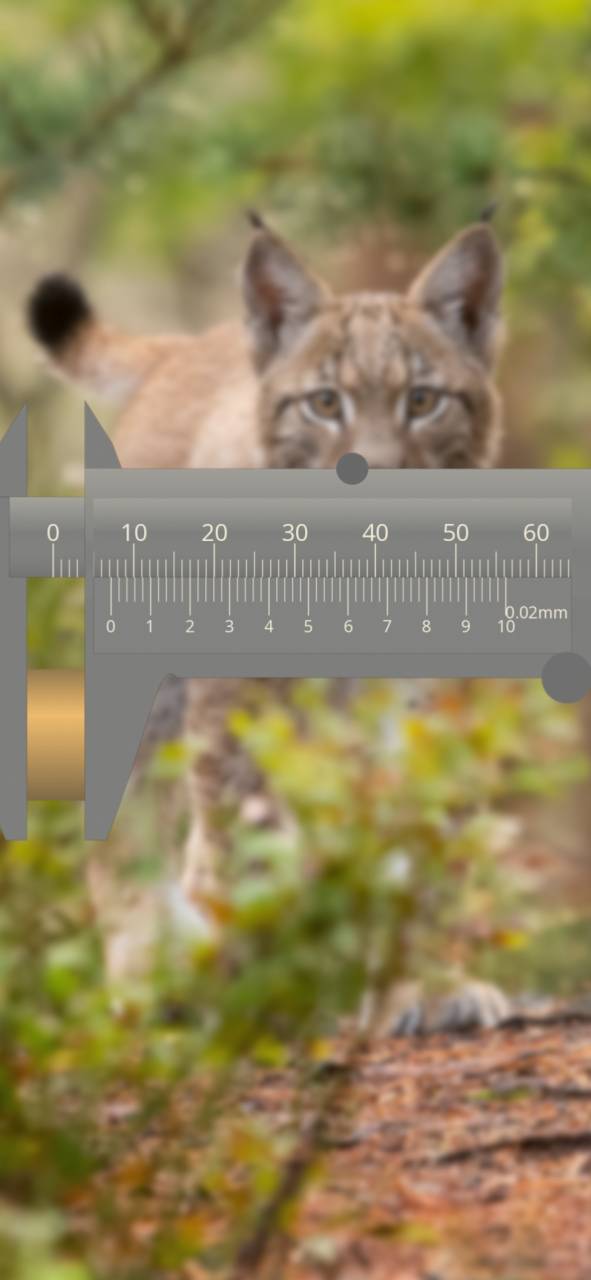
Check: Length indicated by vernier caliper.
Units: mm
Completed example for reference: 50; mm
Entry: 7.2; mm
